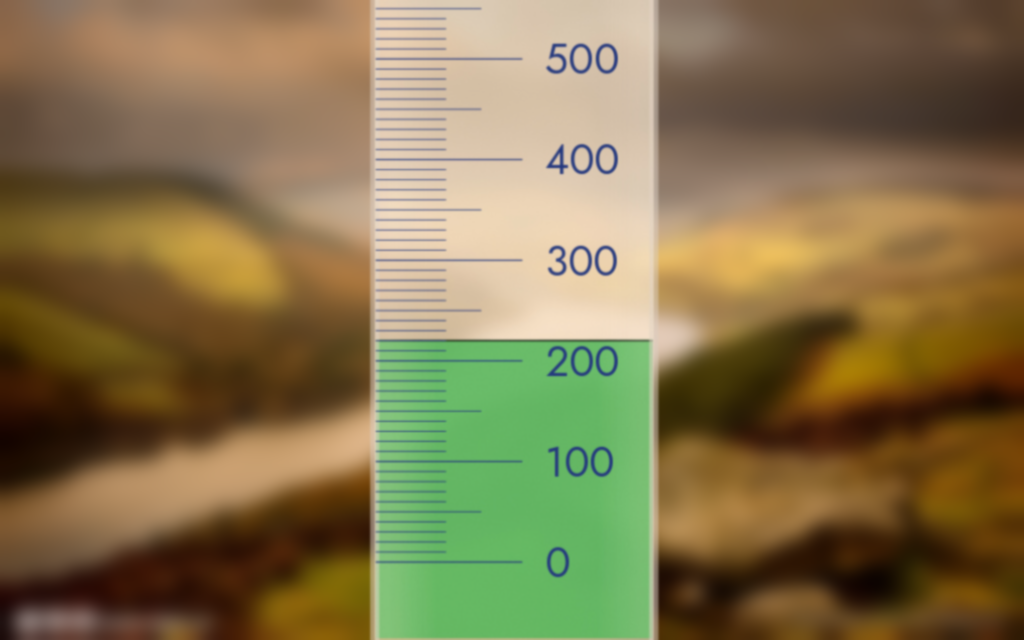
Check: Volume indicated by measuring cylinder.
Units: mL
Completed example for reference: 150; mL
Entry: 220; mL
